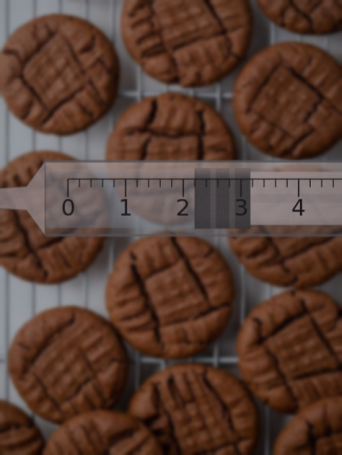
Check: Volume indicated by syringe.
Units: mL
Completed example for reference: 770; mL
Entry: 2.2; mL
